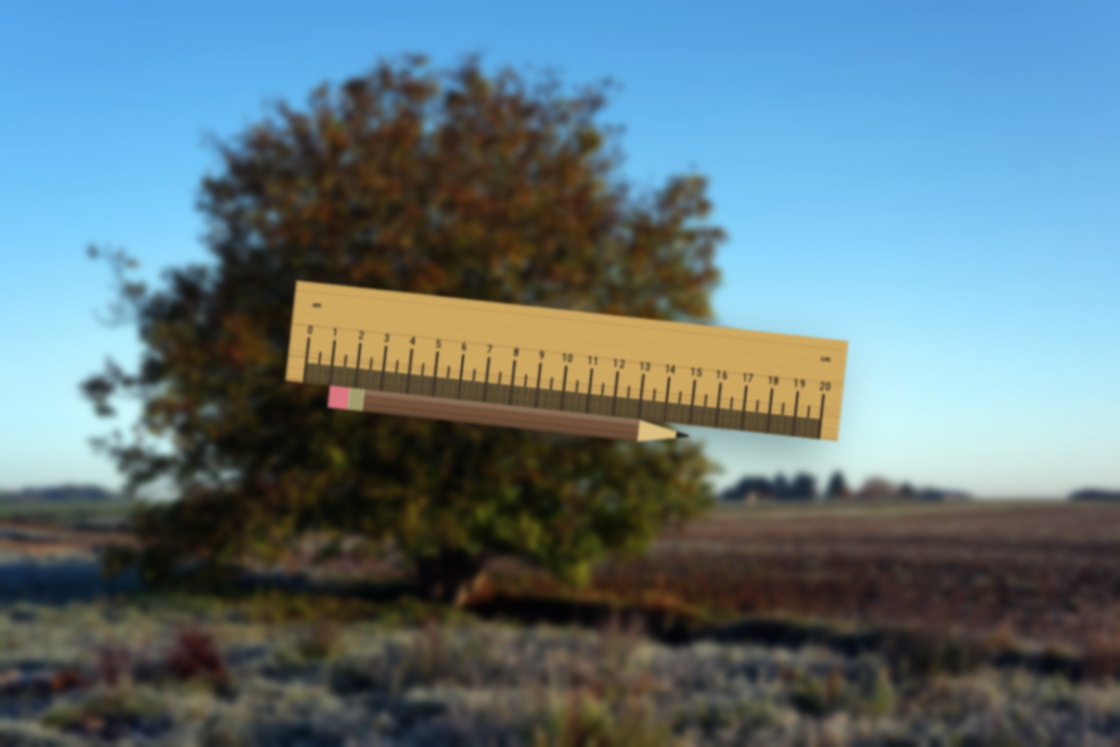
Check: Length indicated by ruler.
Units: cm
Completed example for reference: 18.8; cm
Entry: 14; cm
